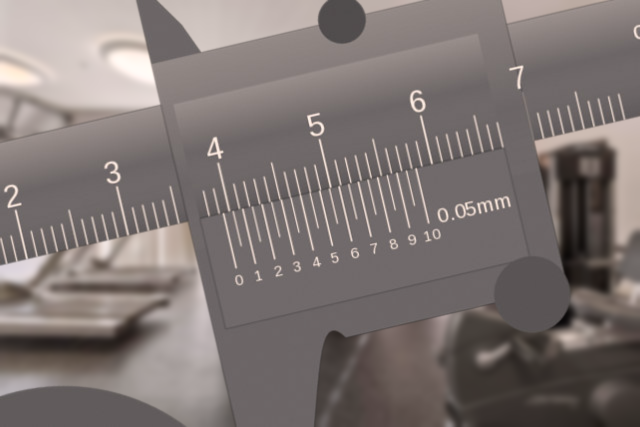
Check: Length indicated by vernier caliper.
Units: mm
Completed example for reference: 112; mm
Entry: 39.4; mm
